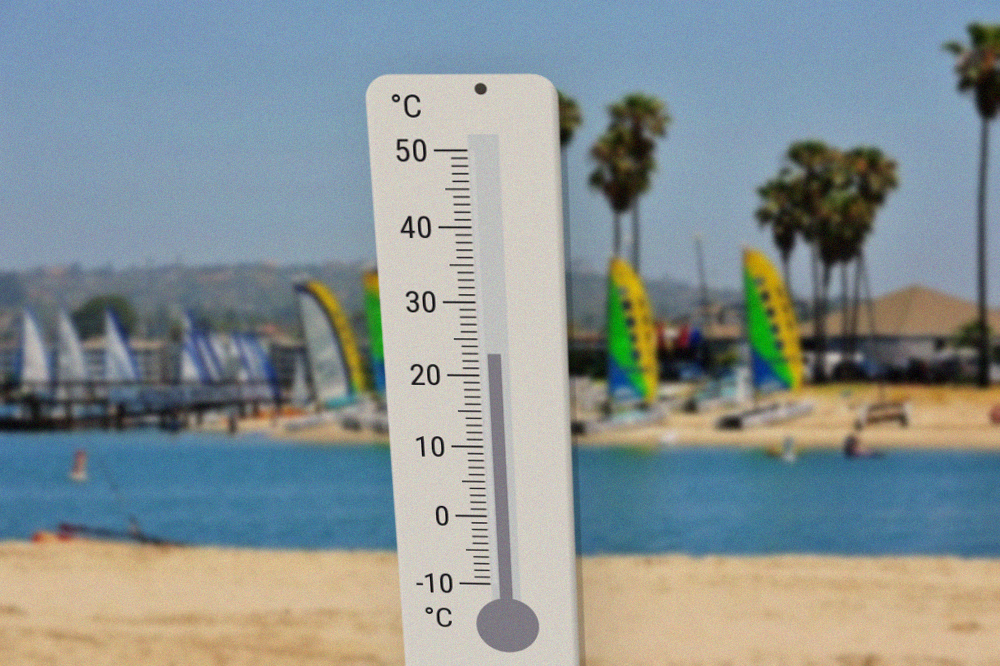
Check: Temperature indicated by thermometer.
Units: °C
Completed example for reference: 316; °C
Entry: 23; °C
